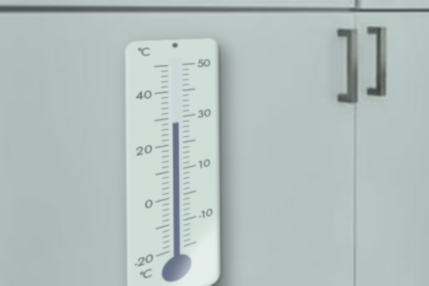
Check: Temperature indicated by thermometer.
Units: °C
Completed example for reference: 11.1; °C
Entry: 28; °C
